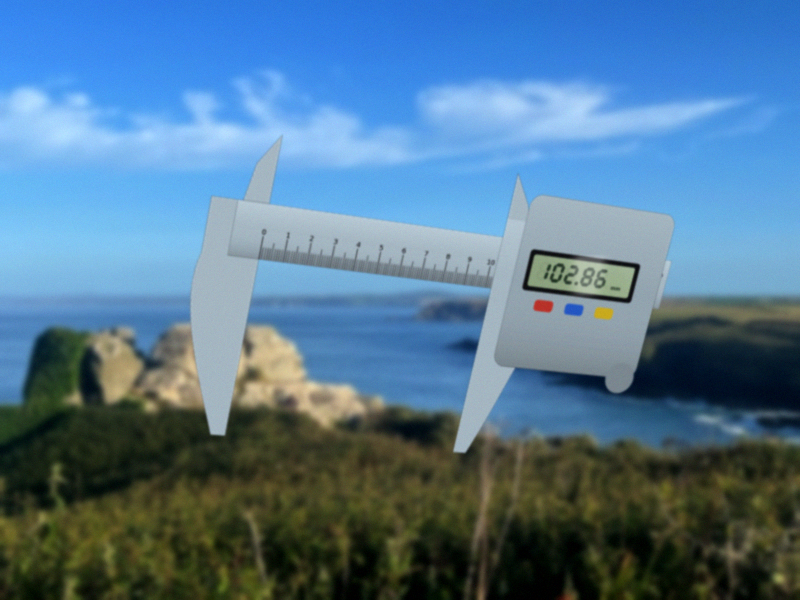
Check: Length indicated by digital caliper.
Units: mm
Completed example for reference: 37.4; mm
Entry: 102.86; mm
